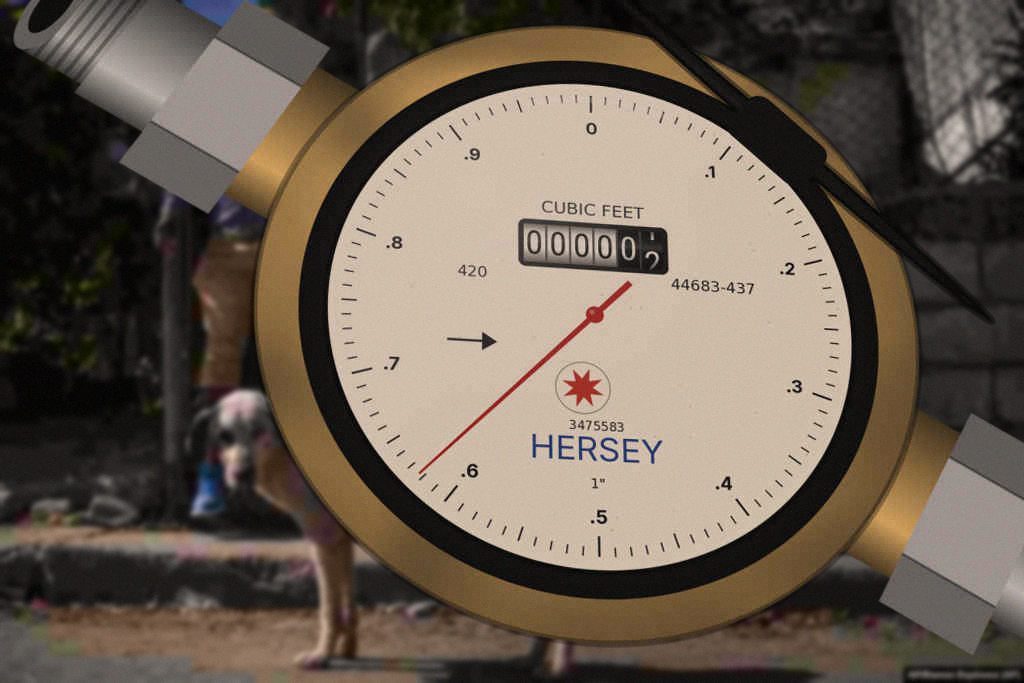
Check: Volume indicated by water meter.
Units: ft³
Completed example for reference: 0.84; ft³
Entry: 1.62; ft³
